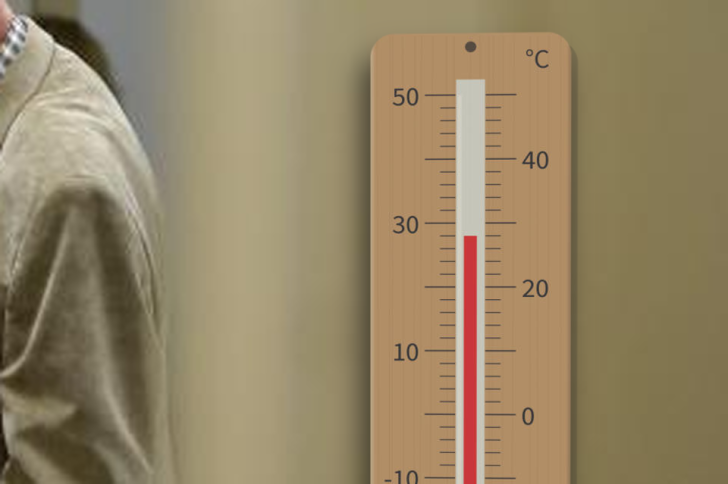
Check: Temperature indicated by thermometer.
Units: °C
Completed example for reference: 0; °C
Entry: 28; °C
